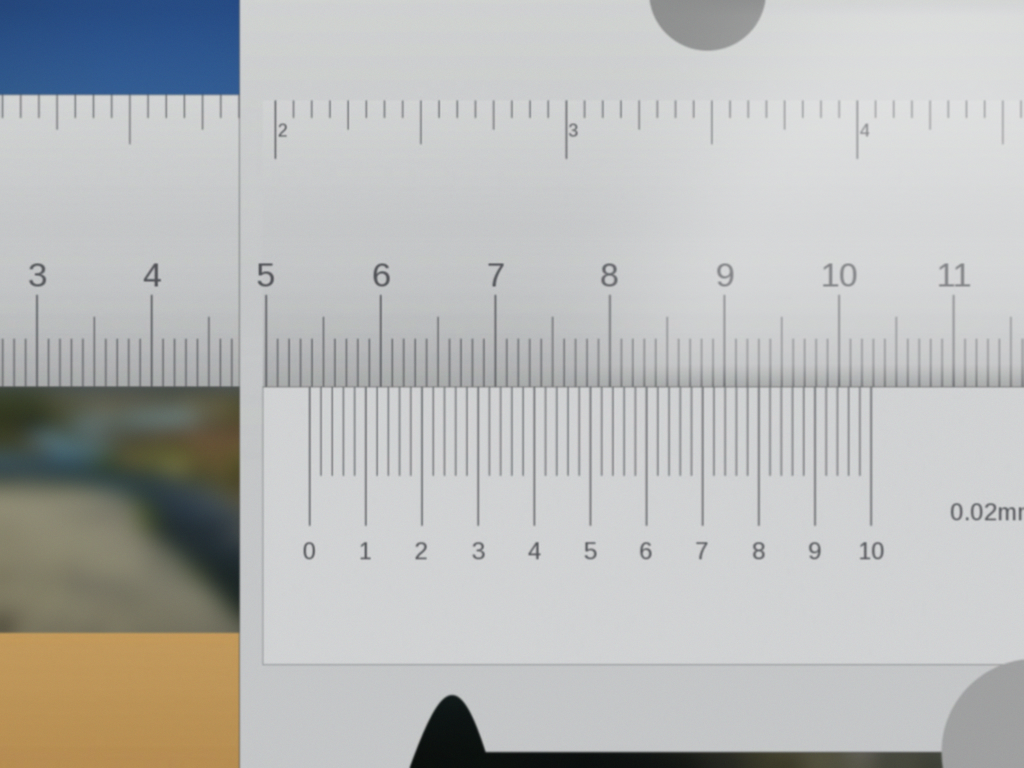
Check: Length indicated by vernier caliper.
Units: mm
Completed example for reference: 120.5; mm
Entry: 53.8; mm
